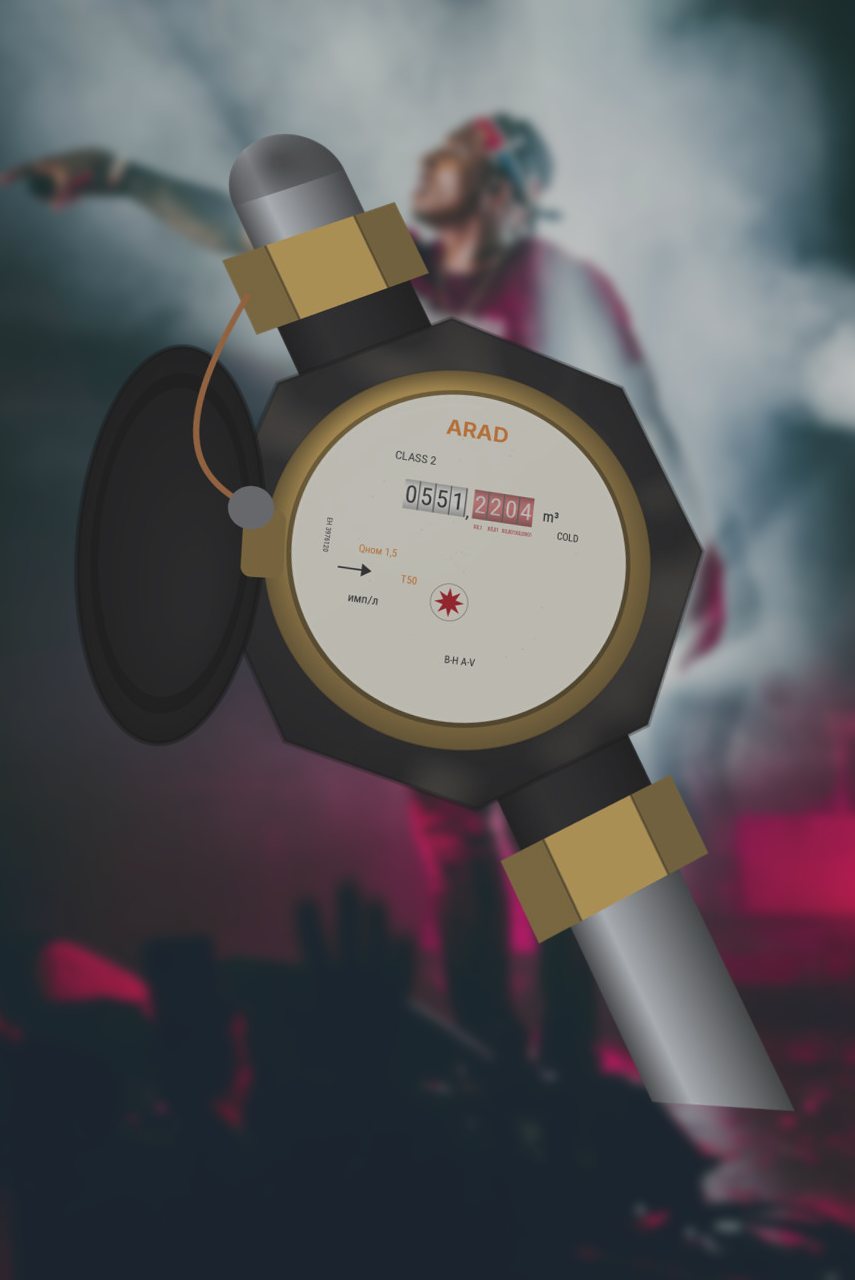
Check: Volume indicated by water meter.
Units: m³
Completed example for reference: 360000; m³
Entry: 551.2204; m³
